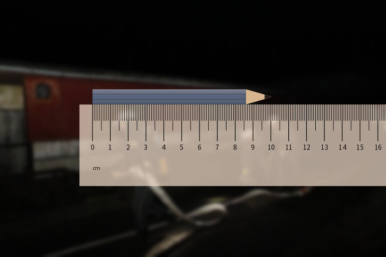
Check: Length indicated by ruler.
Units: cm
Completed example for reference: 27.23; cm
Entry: 10; cm
